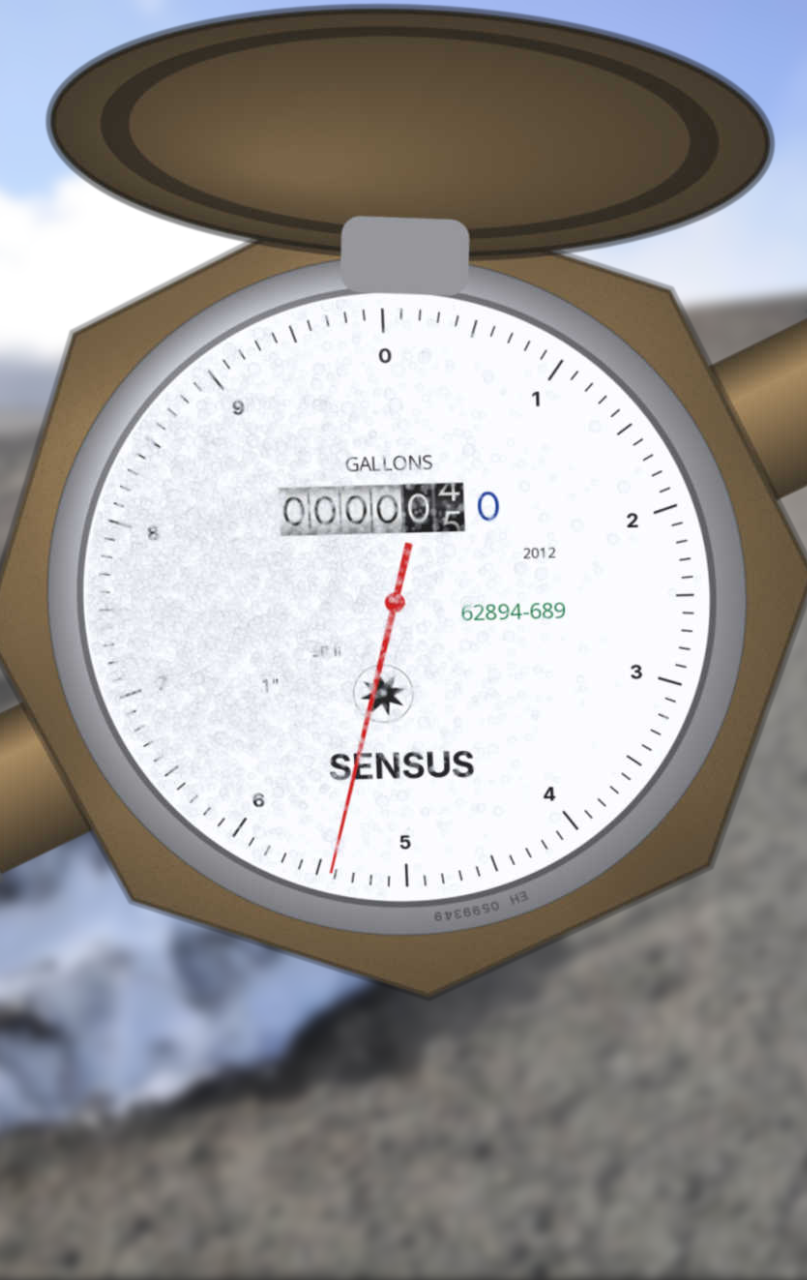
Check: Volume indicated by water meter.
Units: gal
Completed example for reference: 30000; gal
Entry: 45.4; gal
